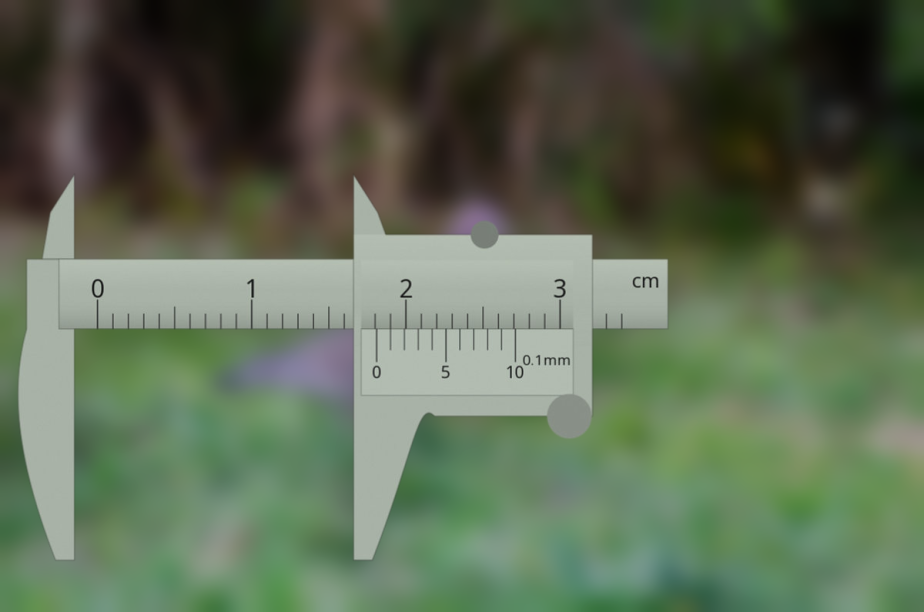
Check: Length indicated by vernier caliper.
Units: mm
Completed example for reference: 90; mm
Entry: 18.1; mm
